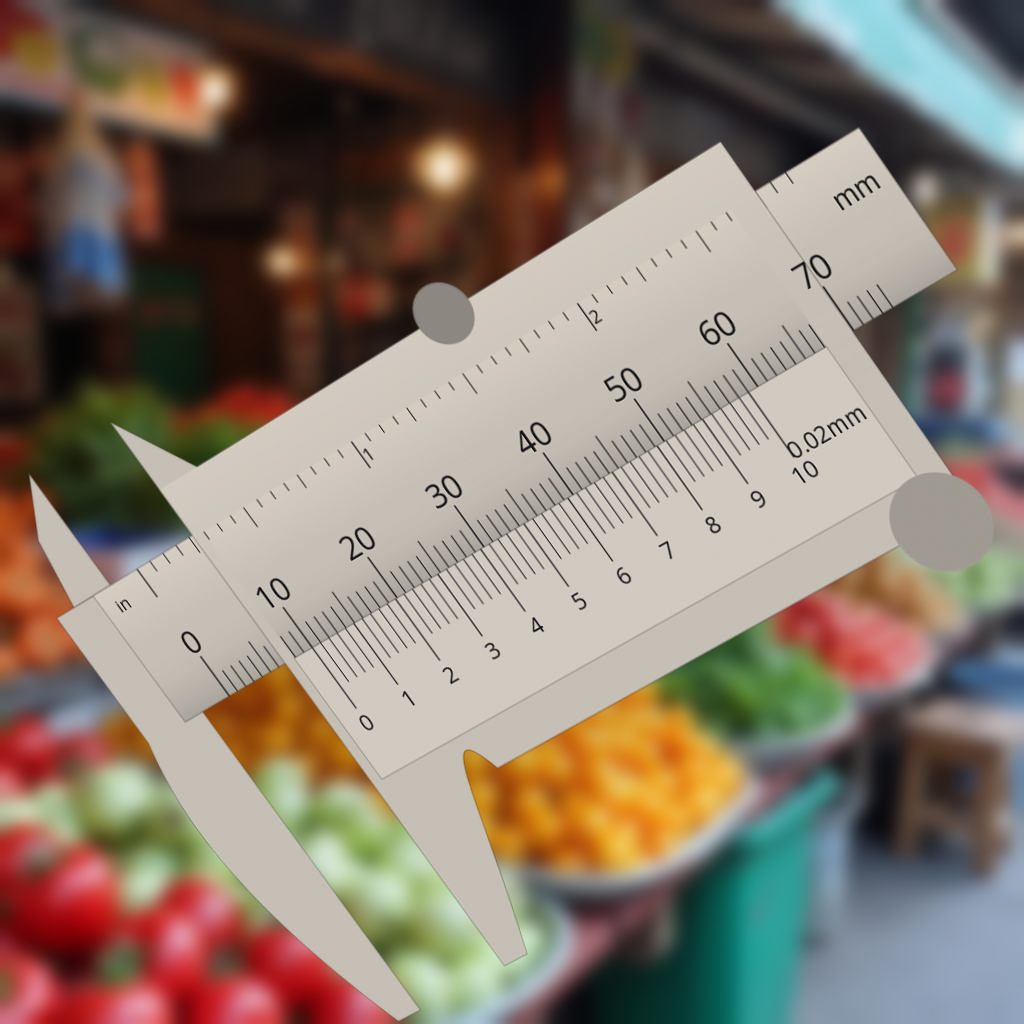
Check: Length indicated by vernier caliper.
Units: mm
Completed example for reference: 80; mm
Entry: 10.0; mm
